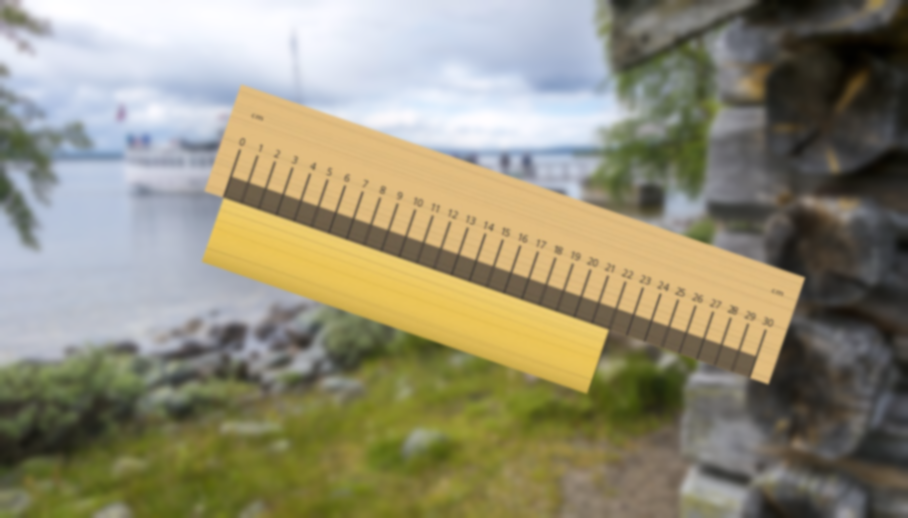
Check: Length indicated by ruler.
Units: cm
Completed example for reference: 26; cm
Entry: 22; cm
